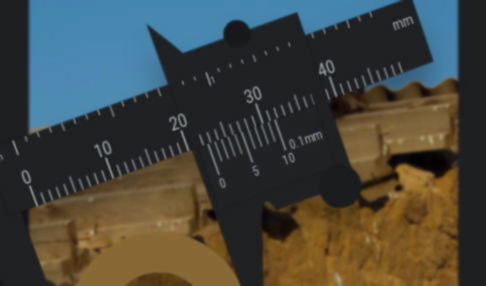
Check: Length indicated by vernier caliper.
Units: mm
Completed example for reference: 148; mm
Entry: 22.6; mm
